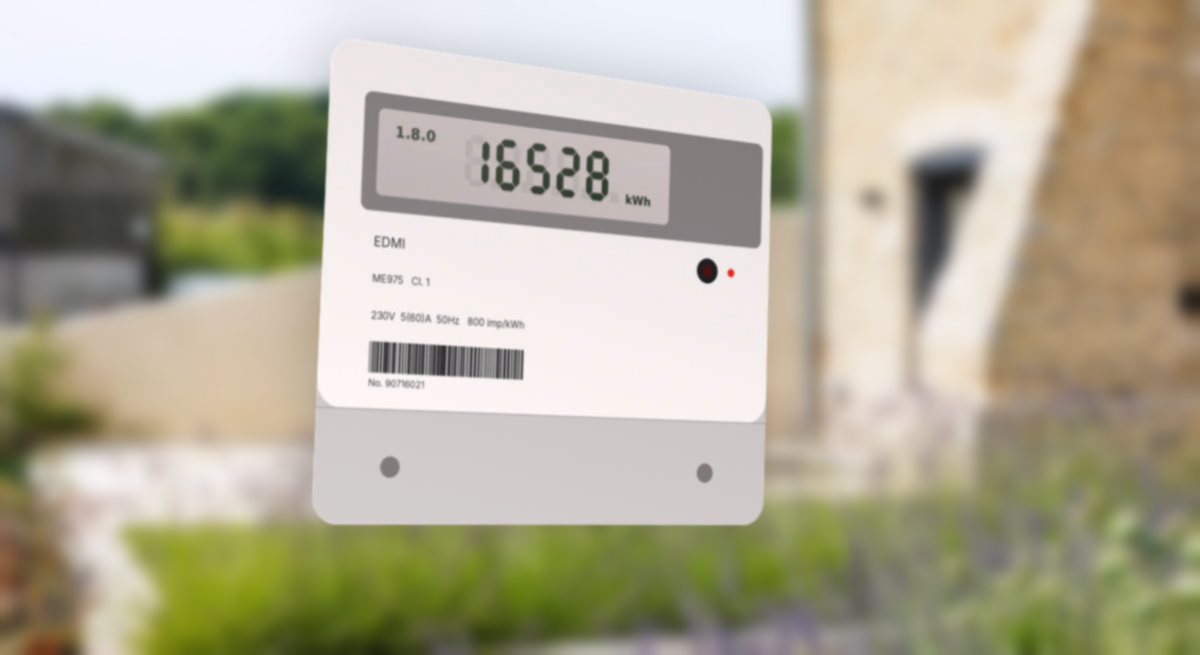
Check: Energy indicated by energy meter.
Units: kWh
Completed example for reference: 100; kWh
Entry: 16528; kWh
